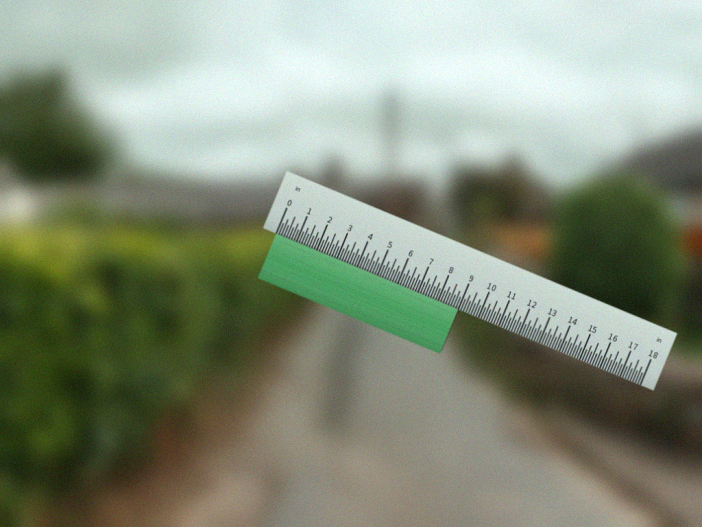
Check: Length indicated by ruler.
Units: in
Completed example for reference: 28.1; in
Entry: 9; in
